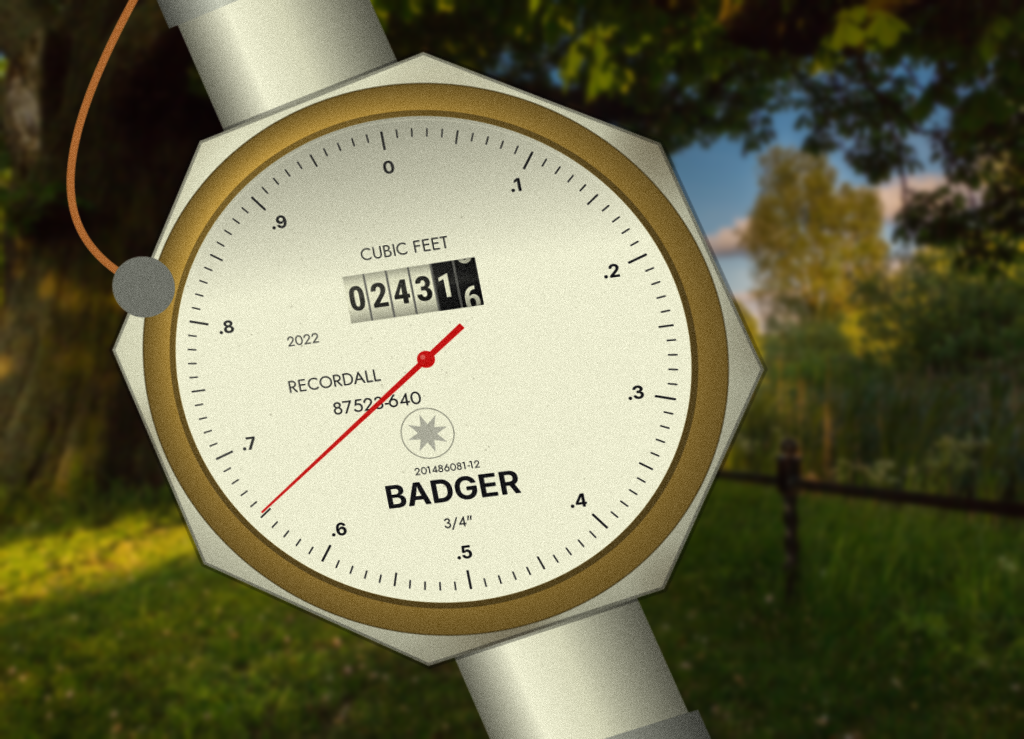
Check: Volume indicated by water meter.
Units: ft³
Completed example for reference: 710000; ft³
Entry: 24315.65; ft³
